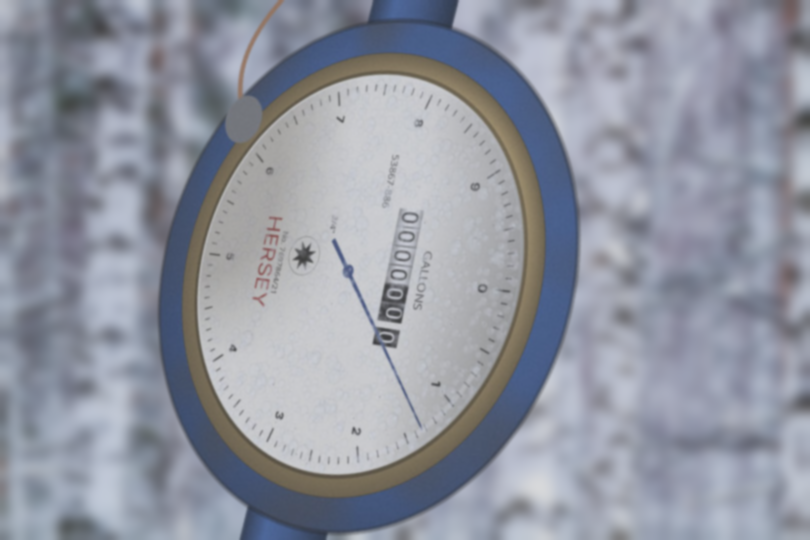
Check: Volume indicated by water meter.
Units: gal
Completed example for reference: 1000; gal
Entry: 1.3; gal
